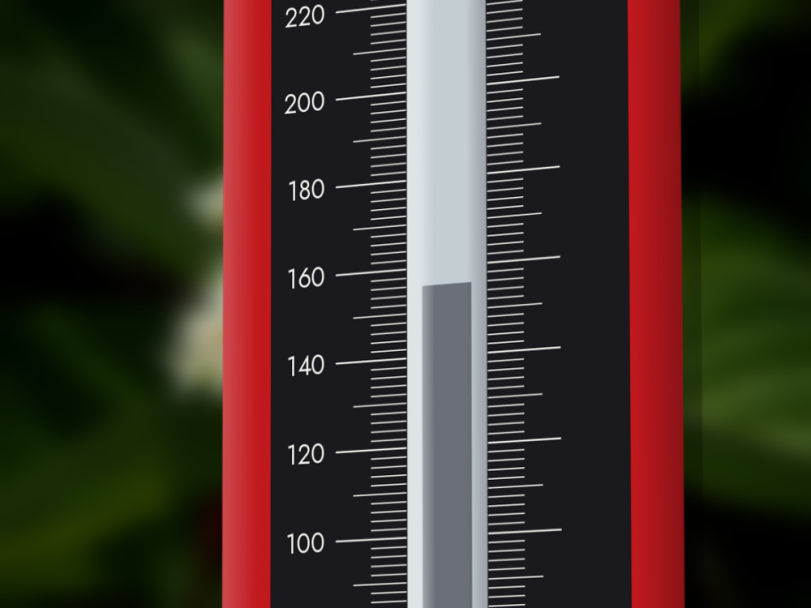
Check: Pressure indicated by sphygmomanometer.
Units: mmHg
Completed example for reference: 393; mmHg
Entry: 156; mmHg
